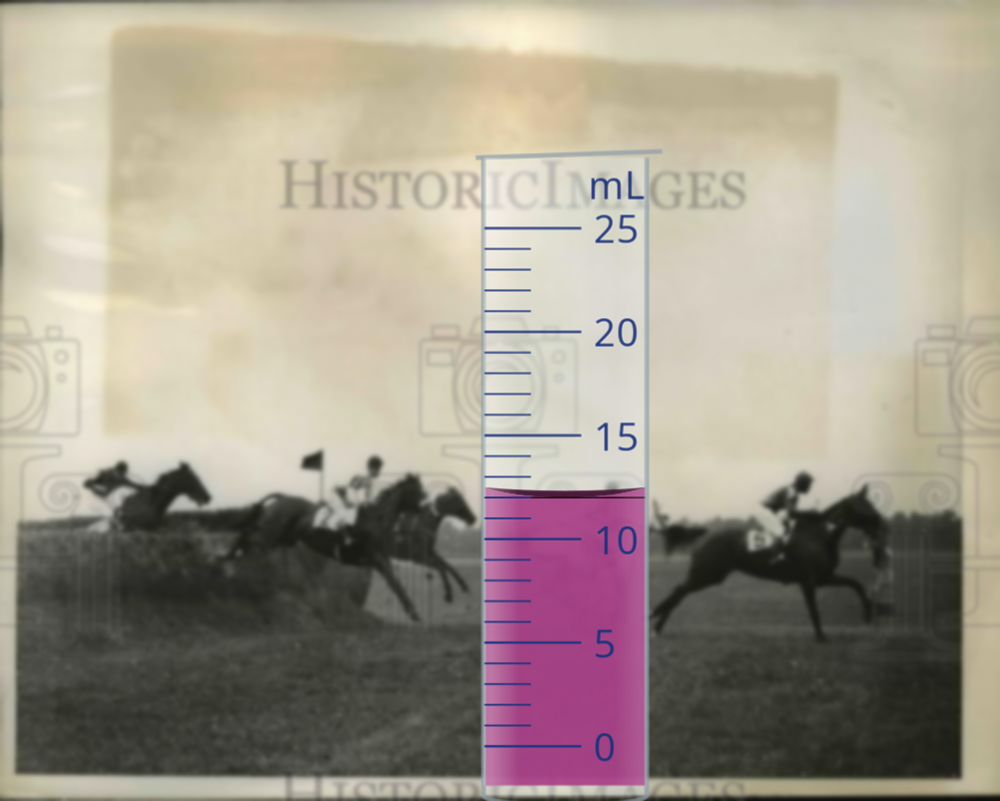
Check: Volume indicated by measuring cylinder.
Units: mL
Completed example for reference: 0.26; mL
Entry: 12; mL
